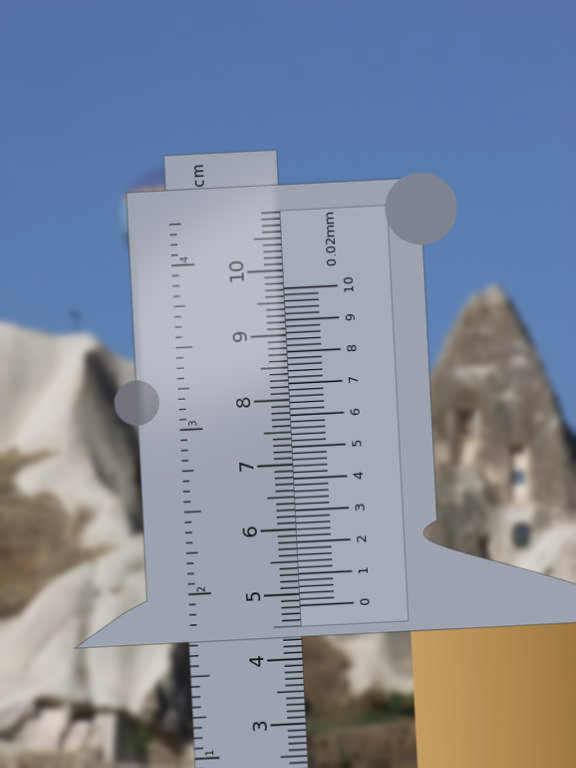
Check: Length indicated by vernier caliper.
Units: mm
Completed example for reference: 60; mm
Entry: 48.2; mm
